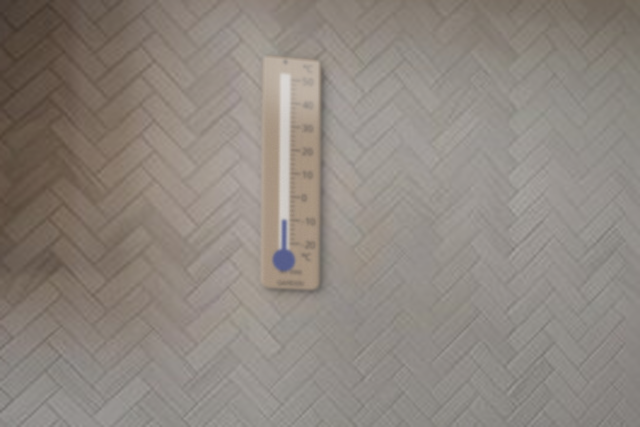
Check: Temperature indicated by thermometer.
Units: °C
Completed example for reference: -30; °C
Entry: -10; °C
